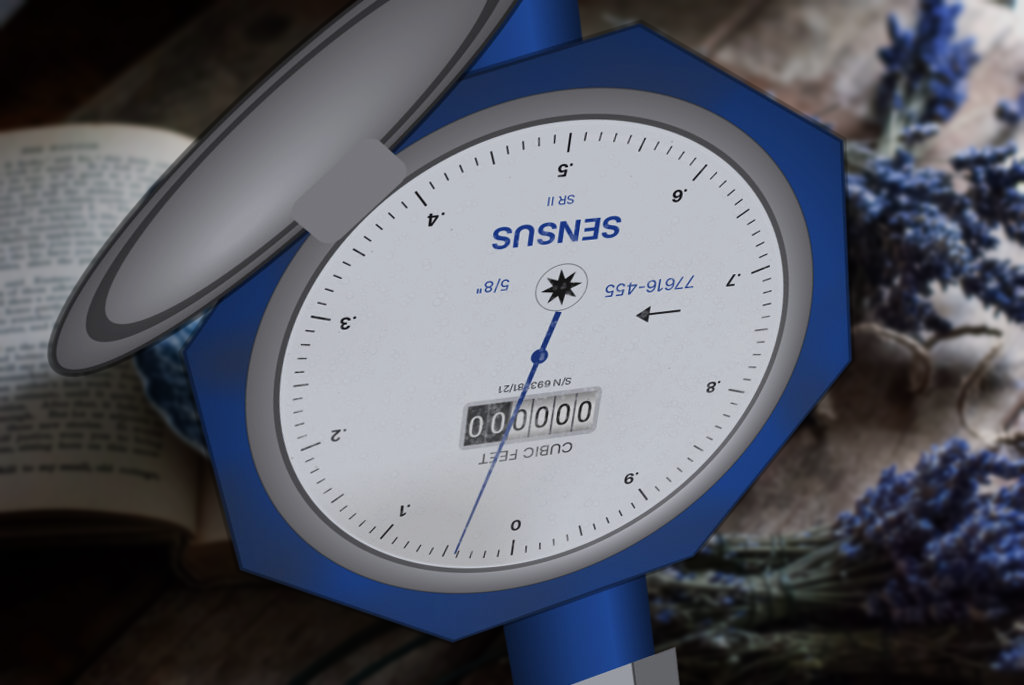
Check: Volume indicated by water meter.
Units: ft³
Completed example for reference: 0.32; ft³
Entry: 0.04; ft³
